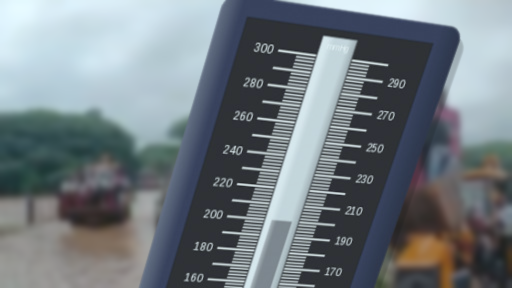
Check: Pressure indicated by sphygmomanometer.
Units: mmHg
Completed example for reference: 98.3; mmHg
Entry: 200; mmHg
